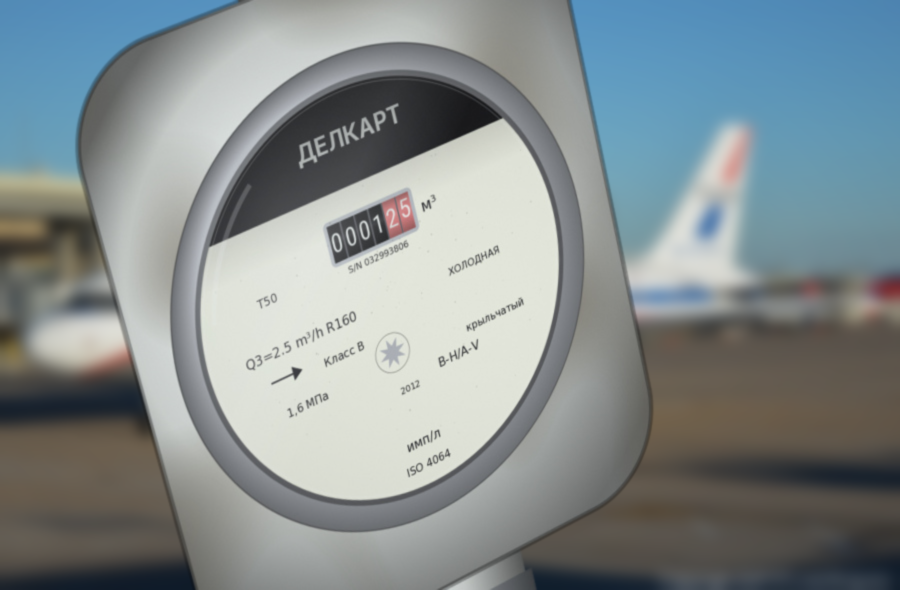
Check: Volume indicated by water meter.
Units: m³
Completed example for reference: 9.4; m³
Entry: 1.25; m³
